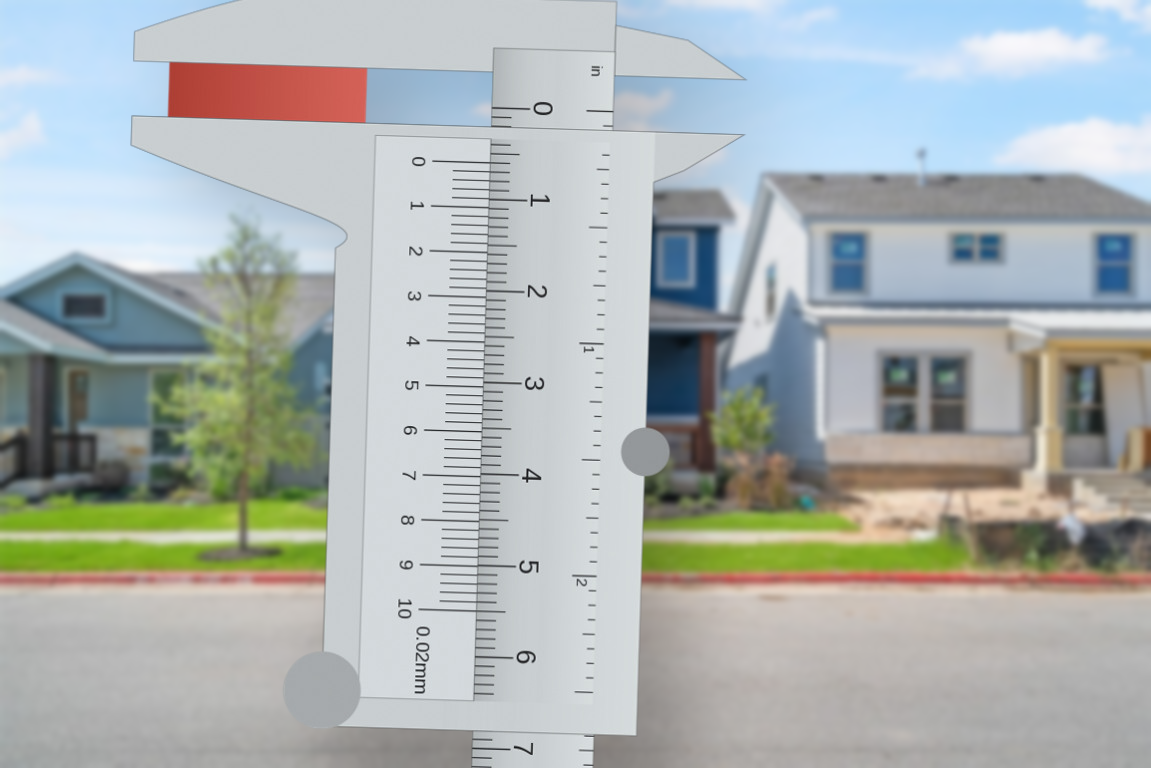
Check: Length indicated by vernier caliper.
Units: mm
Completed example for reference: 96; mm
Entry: 6.0; mm
